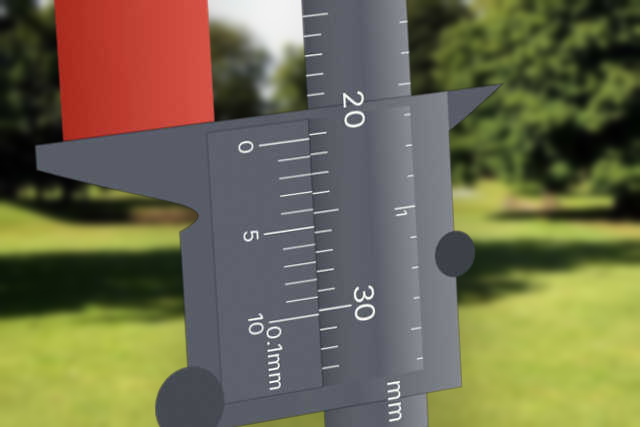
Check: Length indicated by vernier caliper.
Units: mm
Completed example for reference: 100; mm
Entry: 21.2; mm
